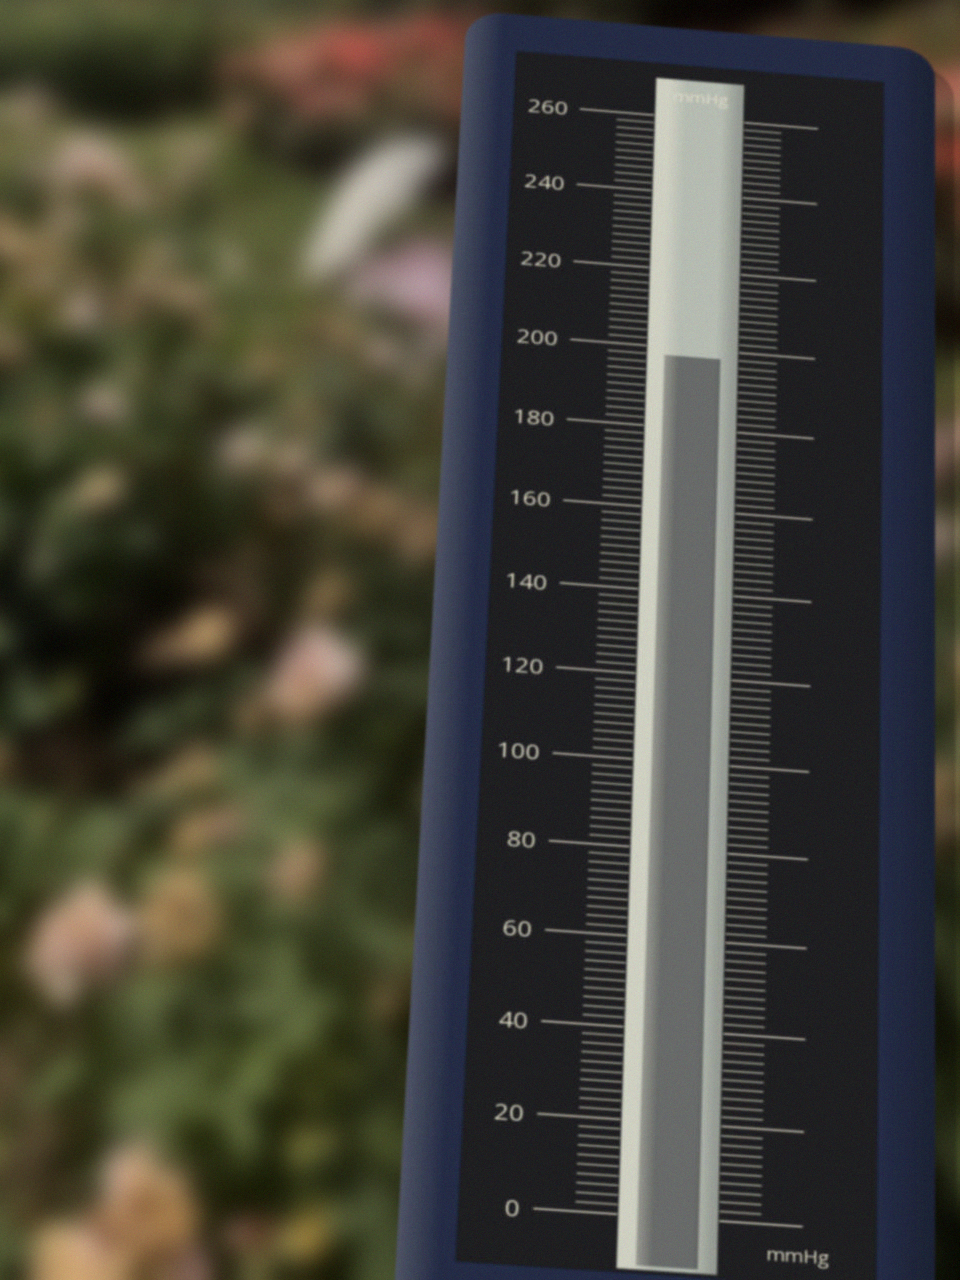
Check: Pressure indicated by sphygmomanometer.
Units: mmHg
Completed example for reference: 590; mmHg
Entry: 198; mmHg
